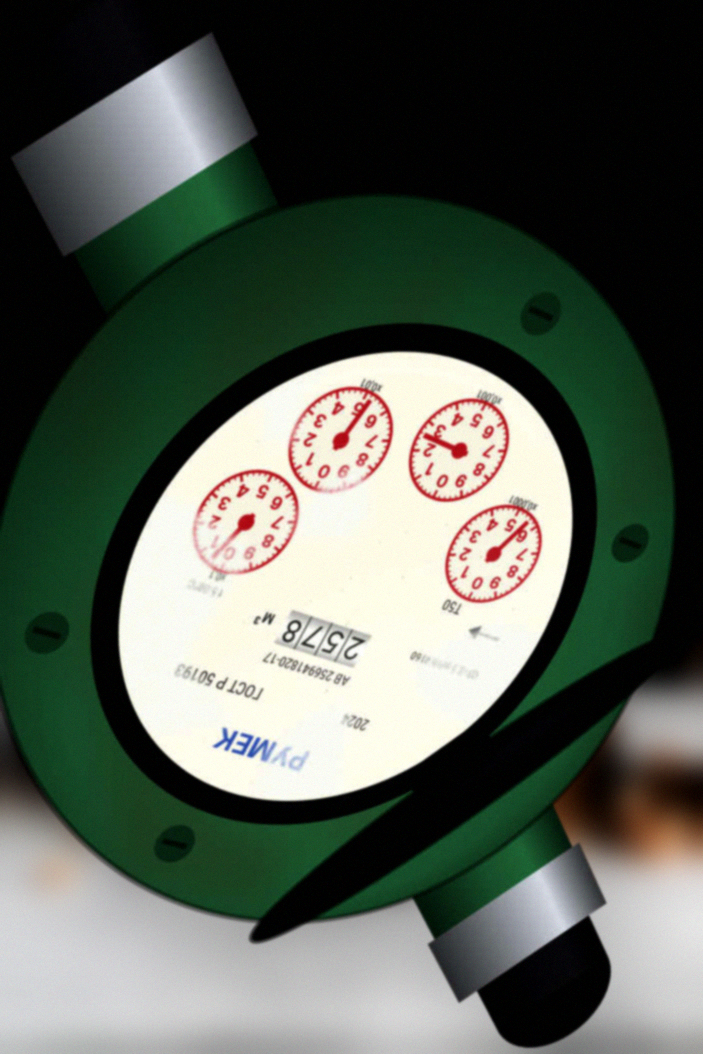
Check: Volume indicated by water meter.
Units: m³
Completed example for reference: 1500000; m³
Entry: 2578.0525; m³
